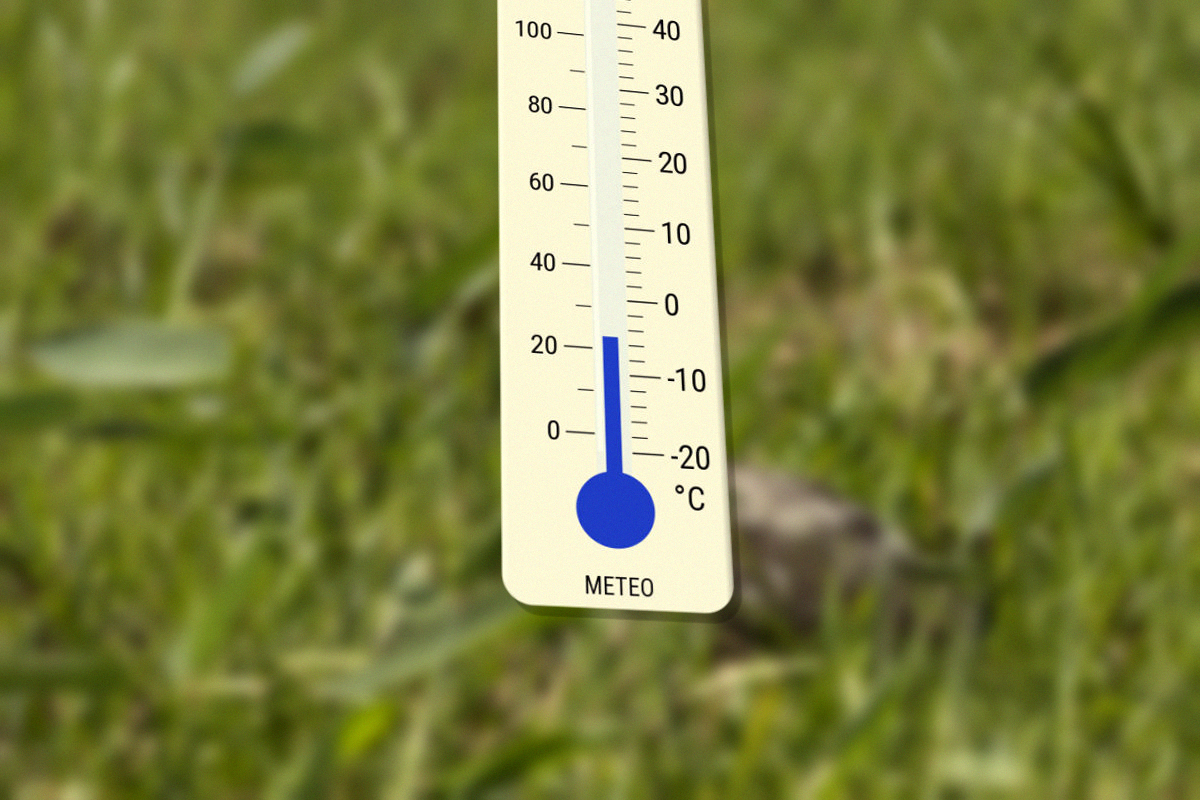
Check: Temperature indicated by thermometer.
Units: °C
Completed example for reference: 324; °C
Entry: -5; °C
